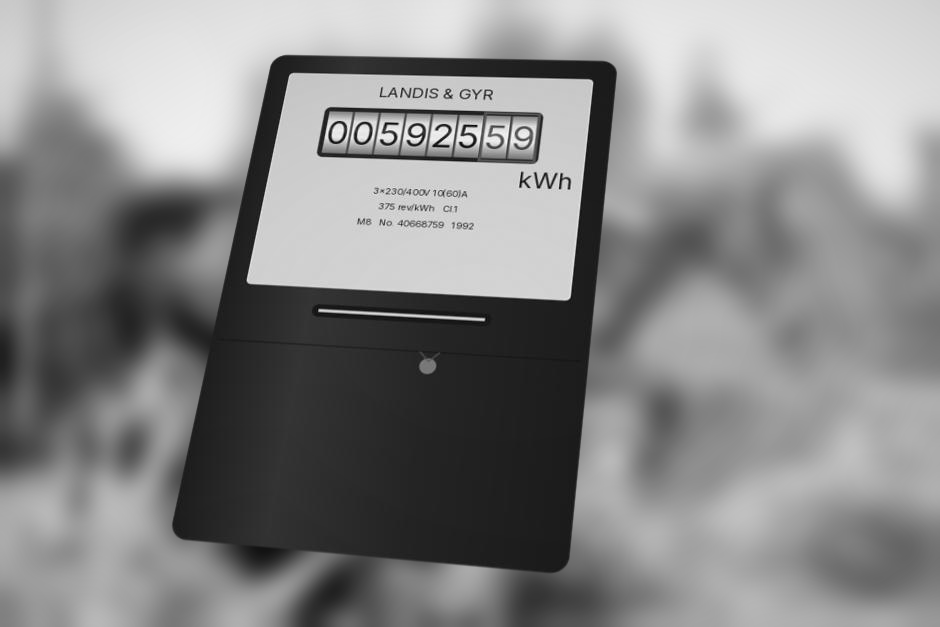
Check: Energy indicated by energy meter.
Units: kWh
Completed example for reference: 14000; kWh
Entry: 5925.59; kWh
